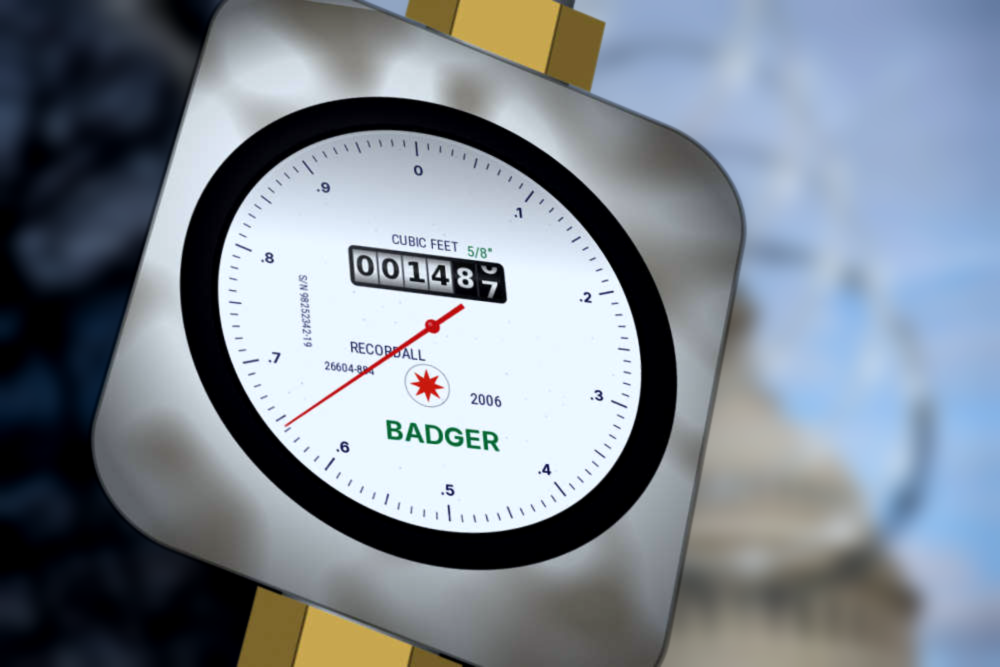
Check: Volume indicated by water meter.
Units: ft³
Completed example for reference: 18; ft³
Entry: 1486.64; ft³
